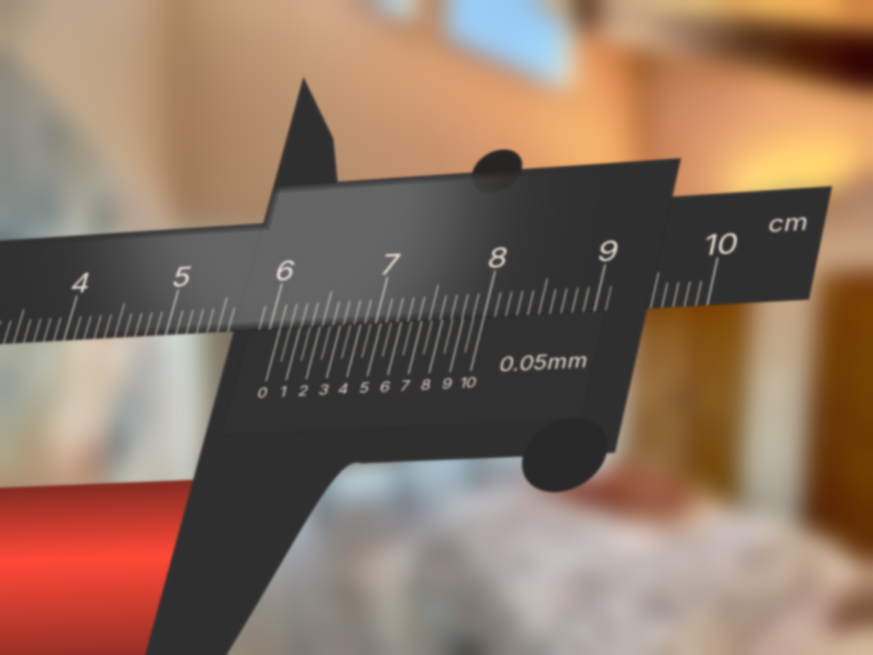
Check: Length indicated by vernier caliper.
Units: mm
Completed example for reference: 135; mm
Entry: 61.0; mm
